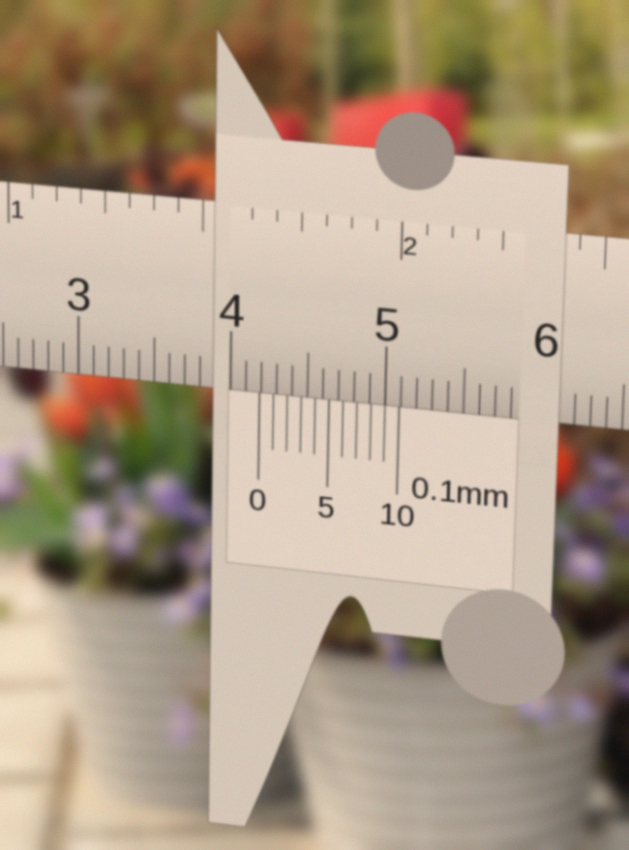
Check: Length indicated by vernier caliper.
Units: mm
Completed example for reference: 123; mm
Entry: 41.9; mm
